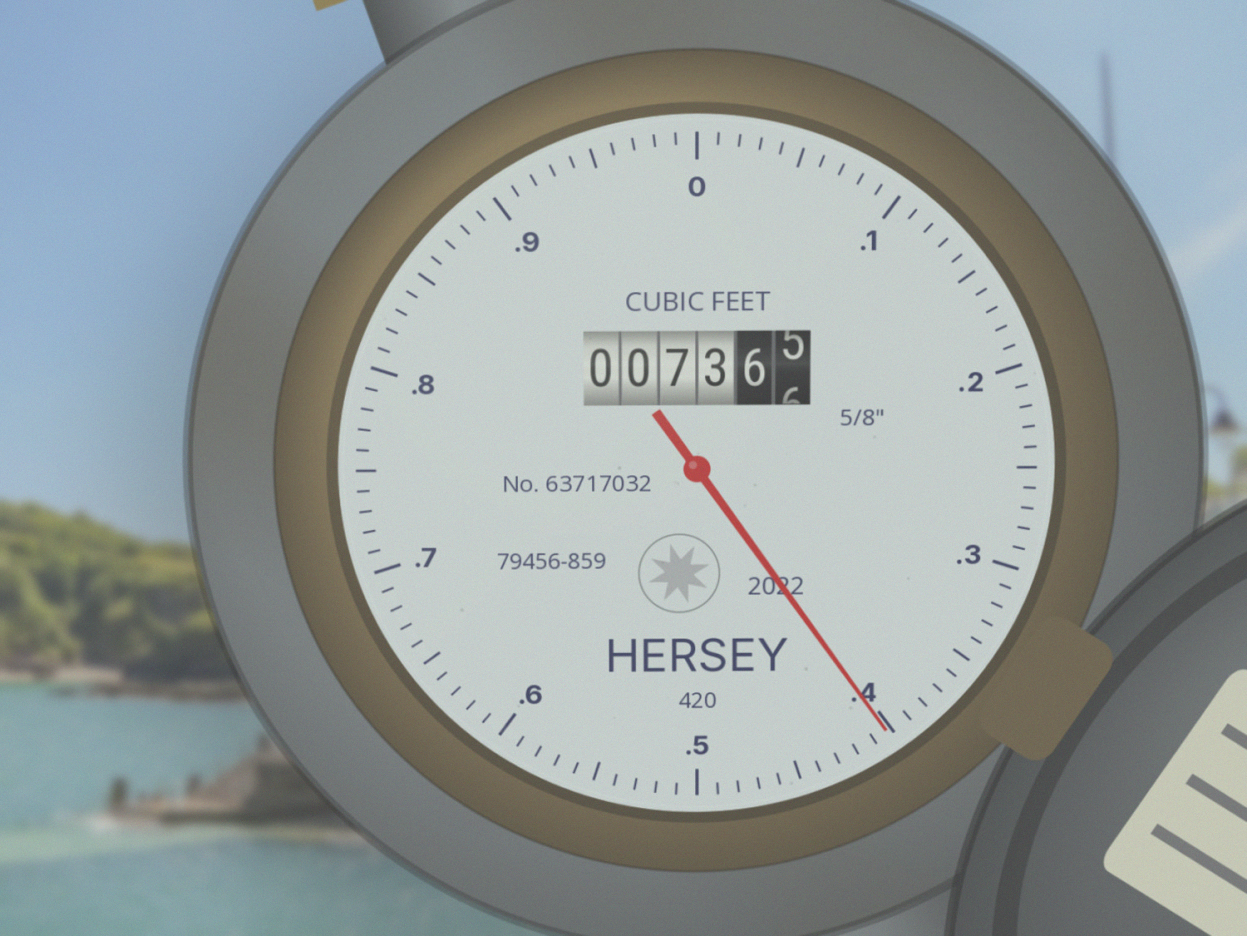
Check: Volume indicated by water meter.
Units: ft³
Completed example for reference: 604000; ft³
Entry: 7365.40; ft³
